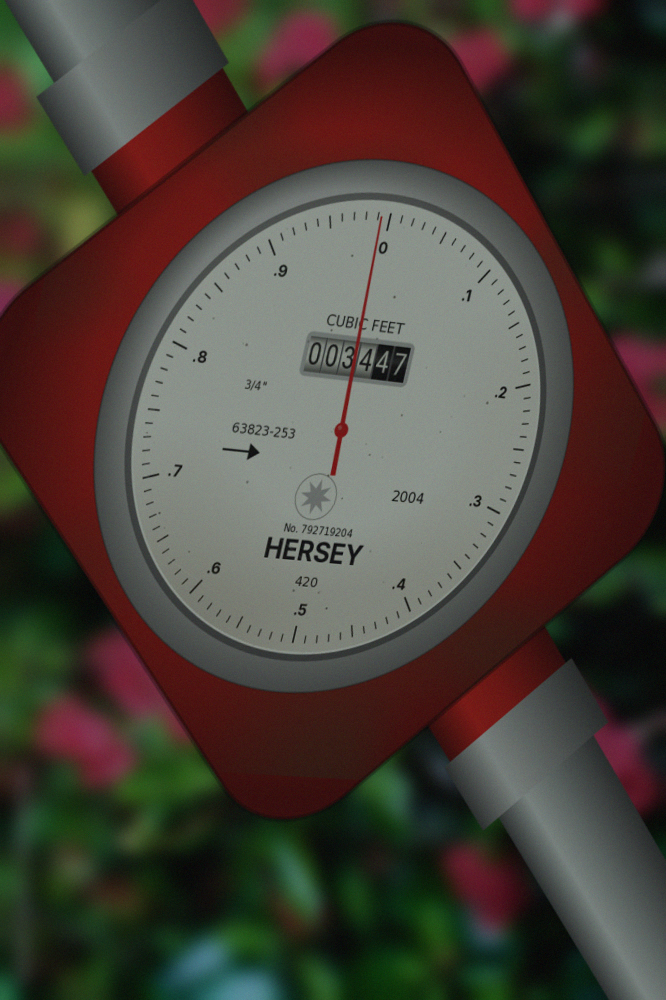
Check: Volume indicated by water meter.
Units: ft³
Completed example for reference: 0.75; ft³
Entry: 3446.99; ft³
